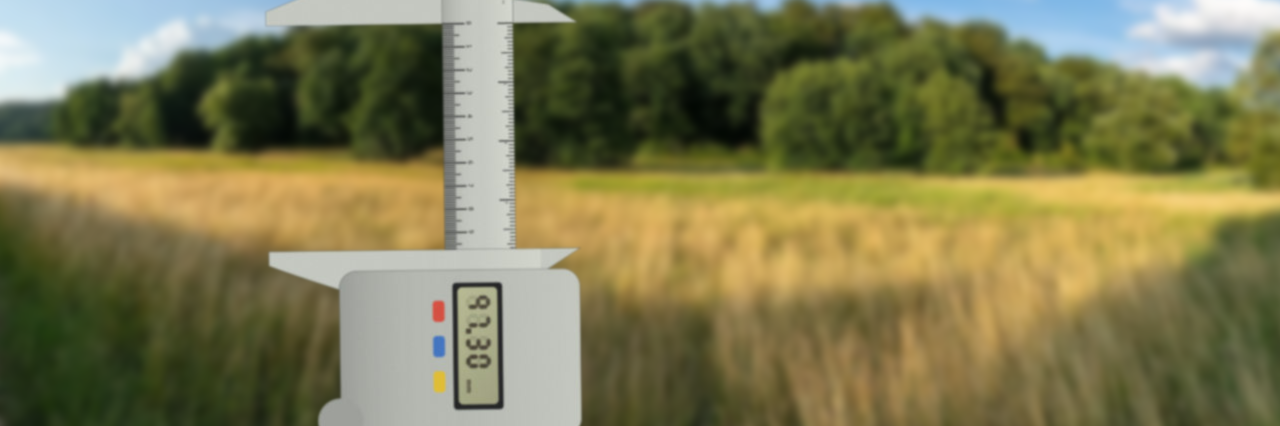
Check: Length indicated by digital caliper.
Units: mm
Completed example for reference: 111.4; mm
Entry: 97.30; mm
